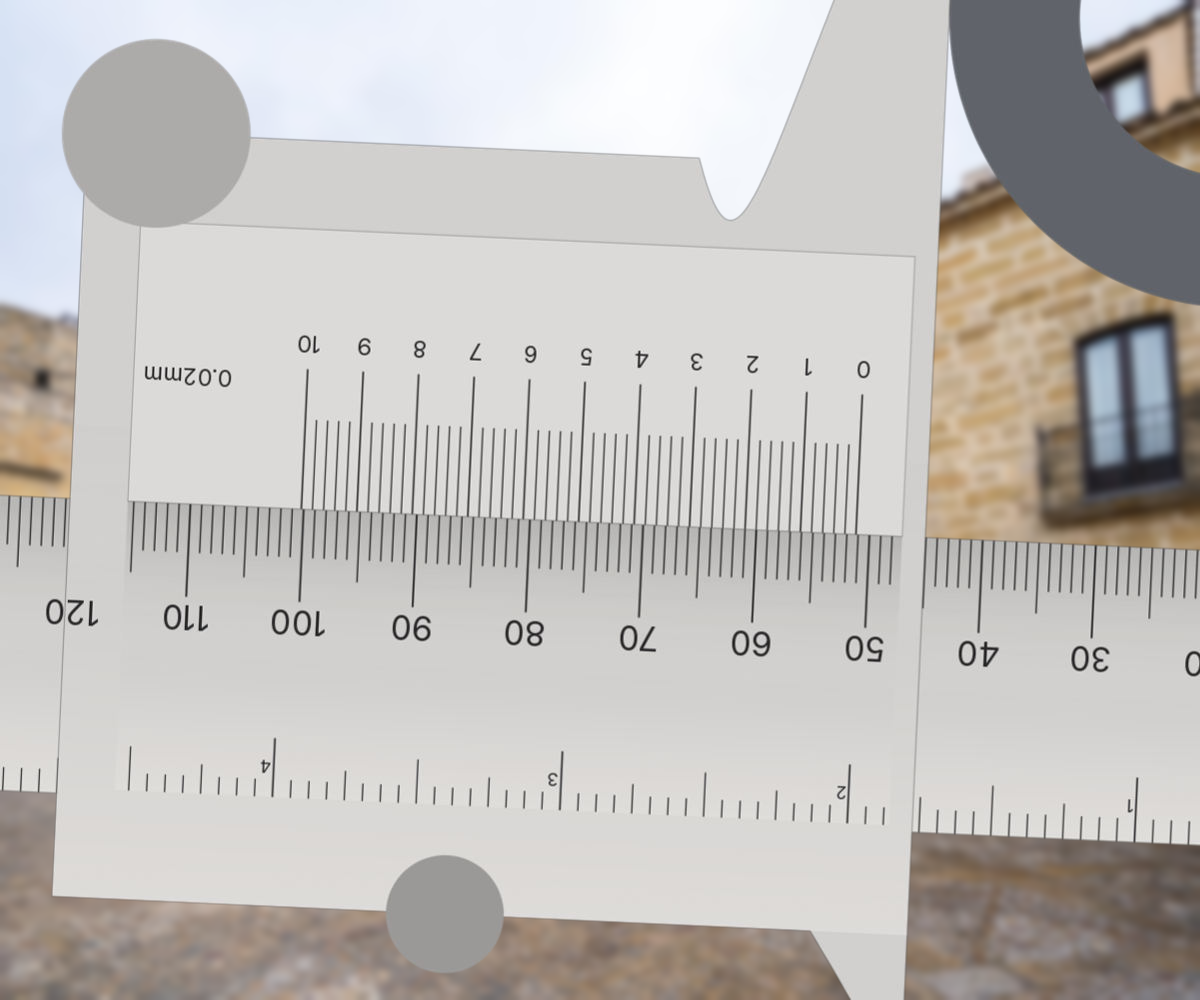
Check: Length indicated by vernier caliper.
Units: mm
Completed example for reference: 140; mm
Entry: 51.2; mm
